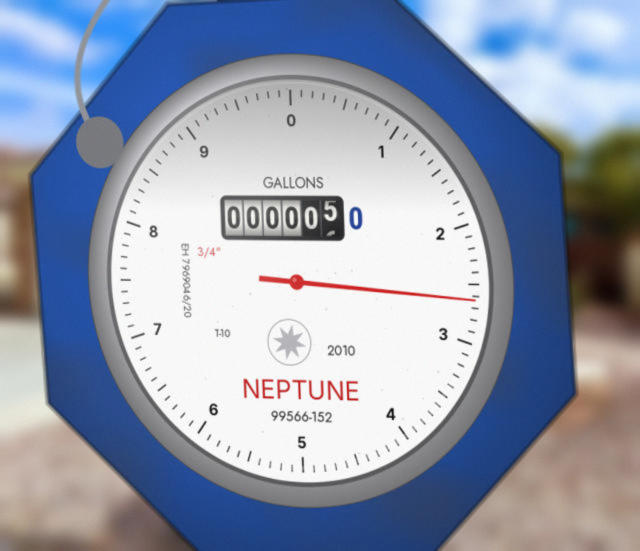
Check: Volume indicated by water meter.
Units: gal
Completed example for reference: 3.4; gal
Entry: 52.6; gal
